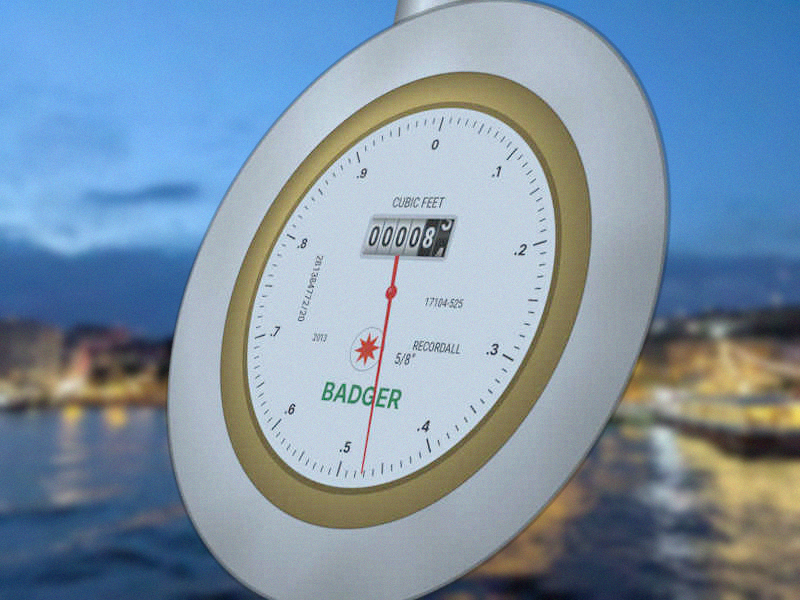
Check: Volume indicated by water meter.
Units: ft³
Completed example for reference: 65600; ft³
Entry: 83.47; ft³
